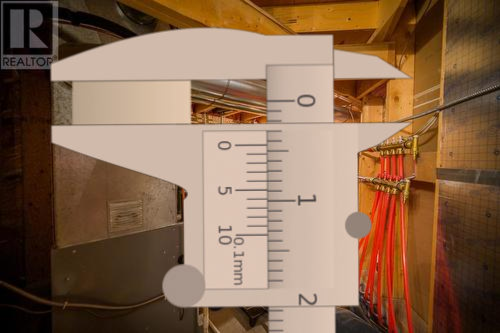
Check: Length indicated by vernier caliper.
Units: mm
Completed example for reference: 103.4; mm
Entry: 4.4; mm
